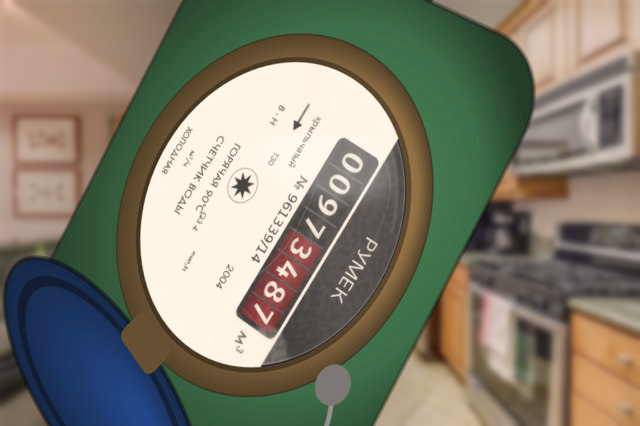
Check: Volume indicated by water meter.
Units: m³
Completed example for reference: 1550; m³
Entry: 97.3487; m³
